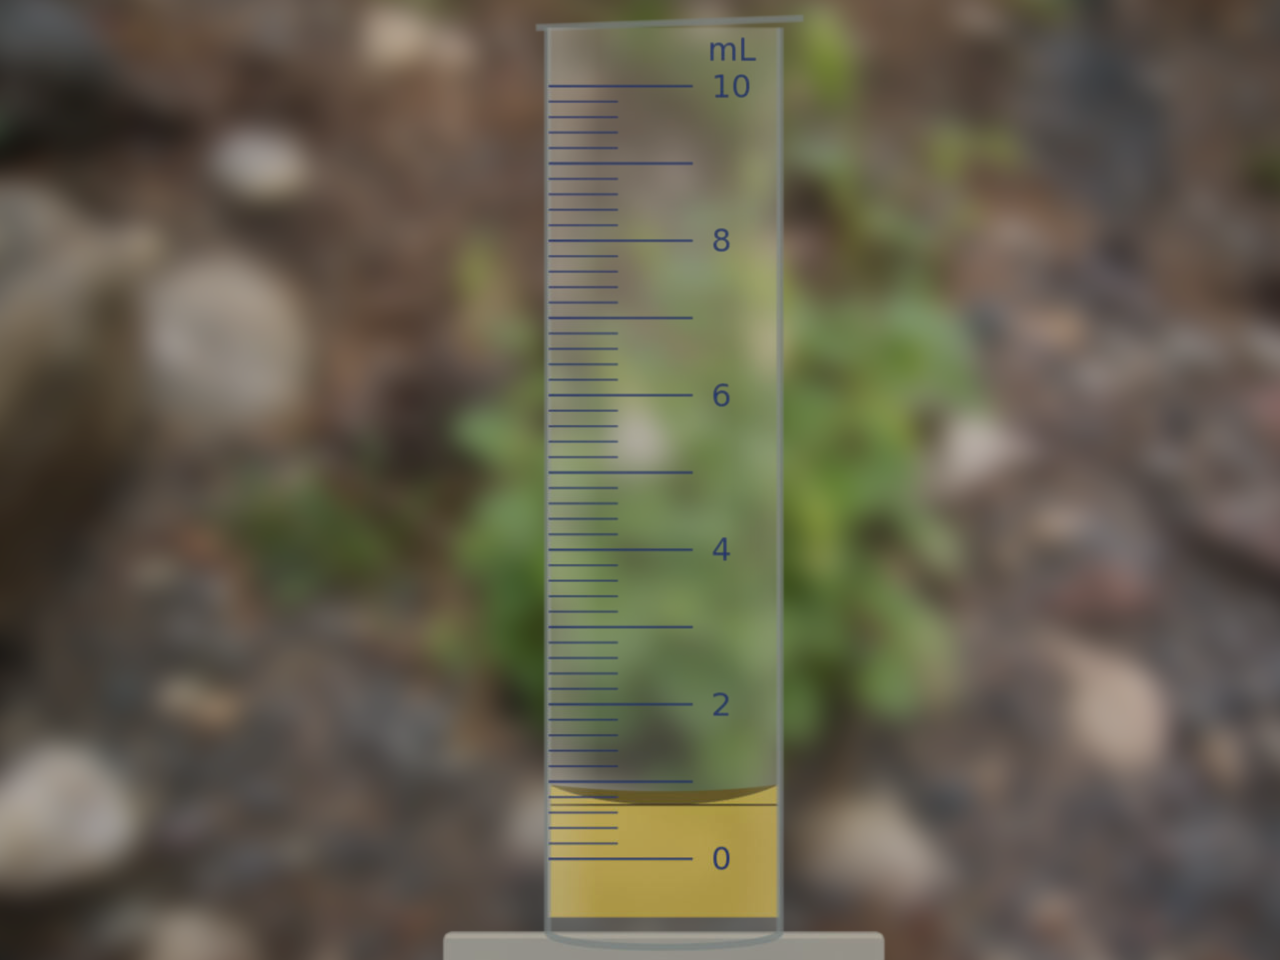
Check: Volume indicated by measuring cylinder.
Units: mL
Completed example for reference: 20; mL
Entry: 0.7; mL
